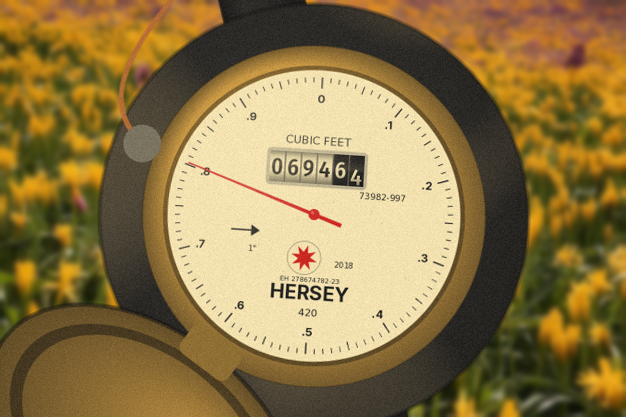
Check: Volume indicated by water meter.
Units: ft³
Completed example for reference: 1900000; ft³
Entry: 69463.80; ft³
